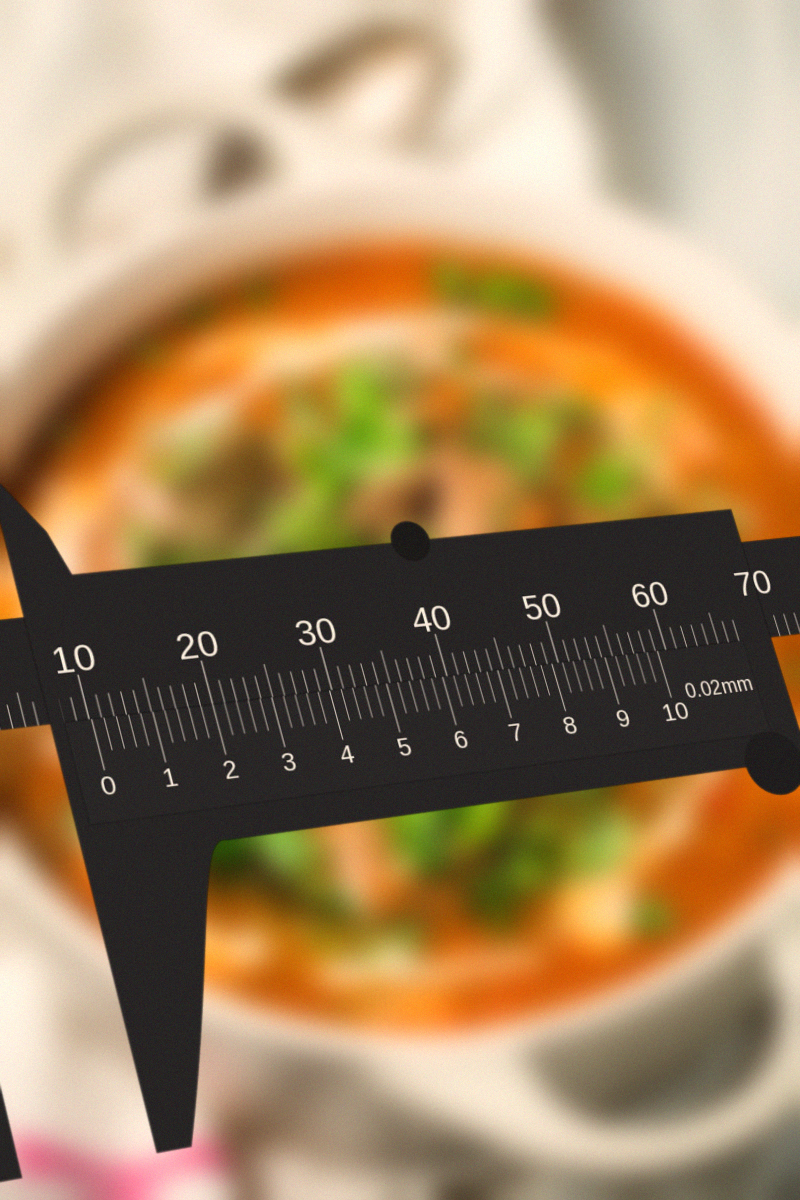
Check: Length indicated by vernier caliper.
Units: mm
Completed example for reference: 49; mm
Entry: 10.2; mm
